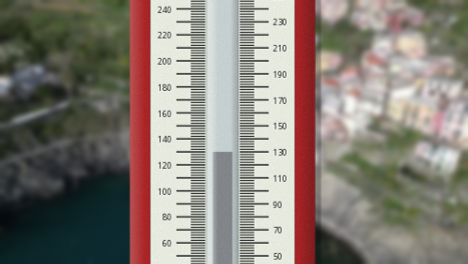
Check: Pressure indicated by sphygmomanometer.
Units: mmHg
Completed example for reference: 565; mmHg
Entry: 130; mmHg
